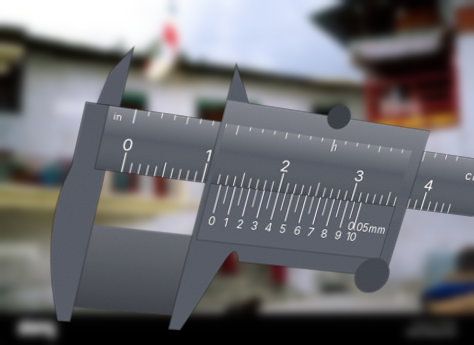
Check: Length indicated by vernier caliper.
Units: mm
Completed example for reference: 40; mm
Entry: 12.4; mm
